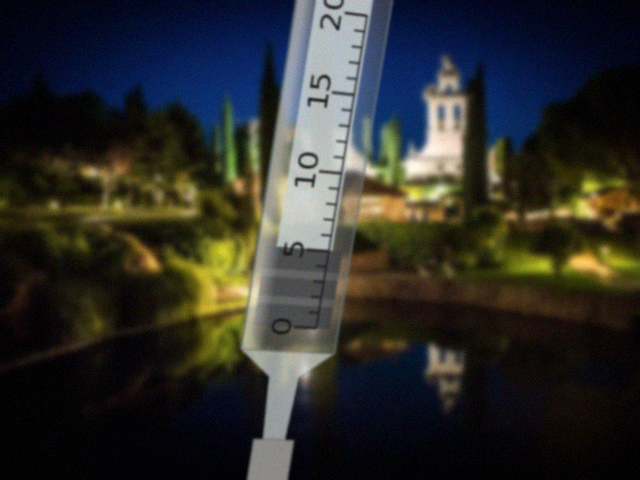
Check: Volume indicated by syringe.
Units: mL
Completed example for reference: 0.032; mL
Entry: 0; mL
